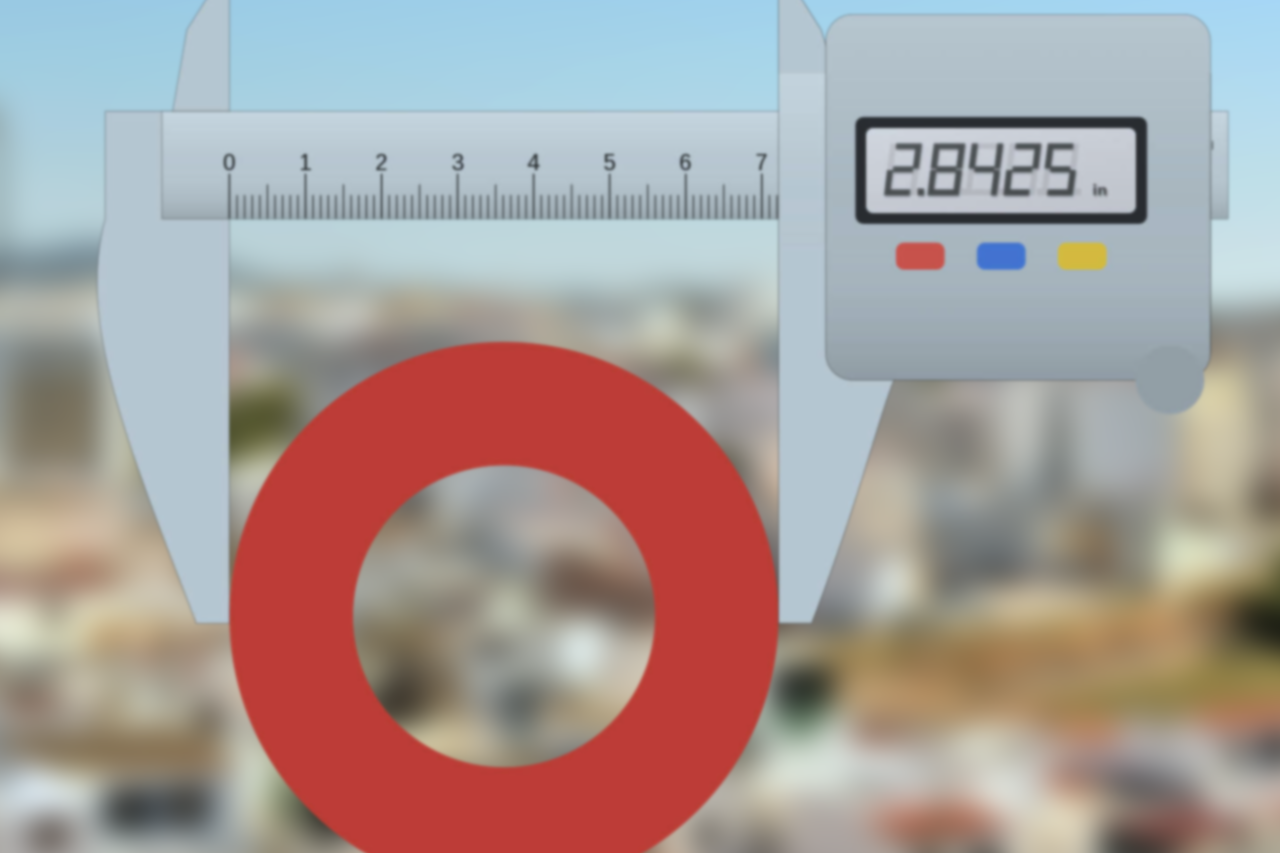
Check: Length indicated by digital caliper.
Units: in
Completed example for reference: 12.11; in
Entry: 2.8425; in
